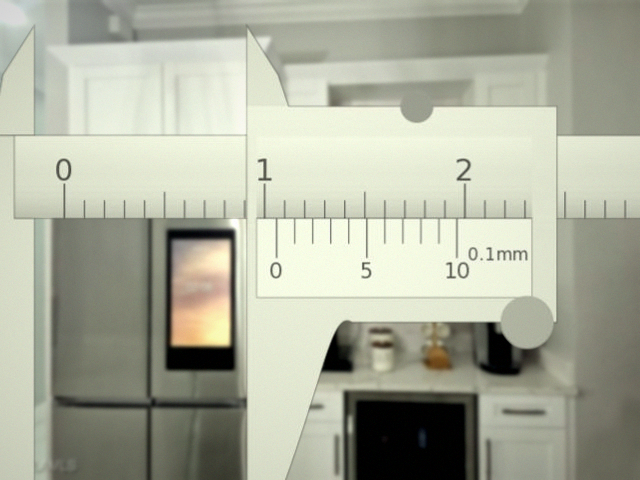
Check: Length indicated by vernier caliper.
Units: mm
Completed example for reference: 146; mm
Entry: 10.6; mm
